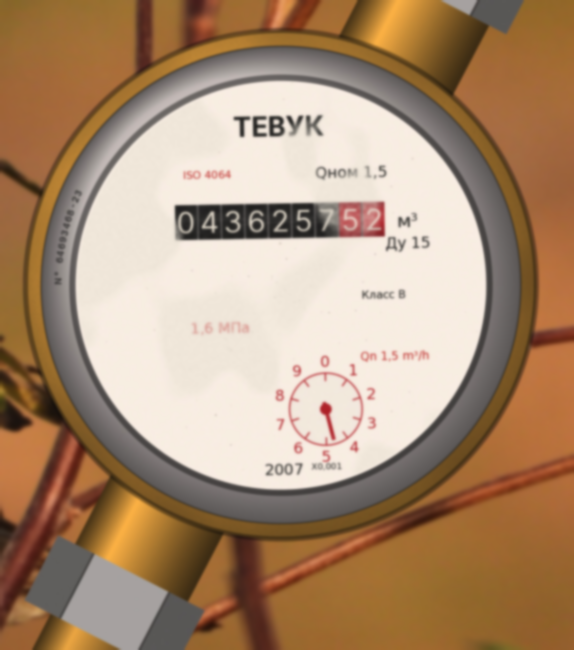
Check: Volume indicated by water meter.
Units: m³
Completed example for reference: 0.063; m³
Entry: 436257.524; m³
